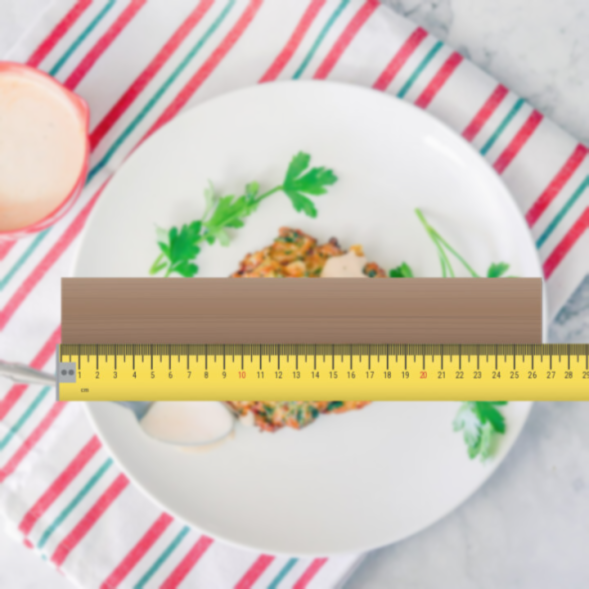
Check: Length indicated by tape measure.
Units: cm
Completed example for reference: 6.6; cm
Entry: 26.5; cm
